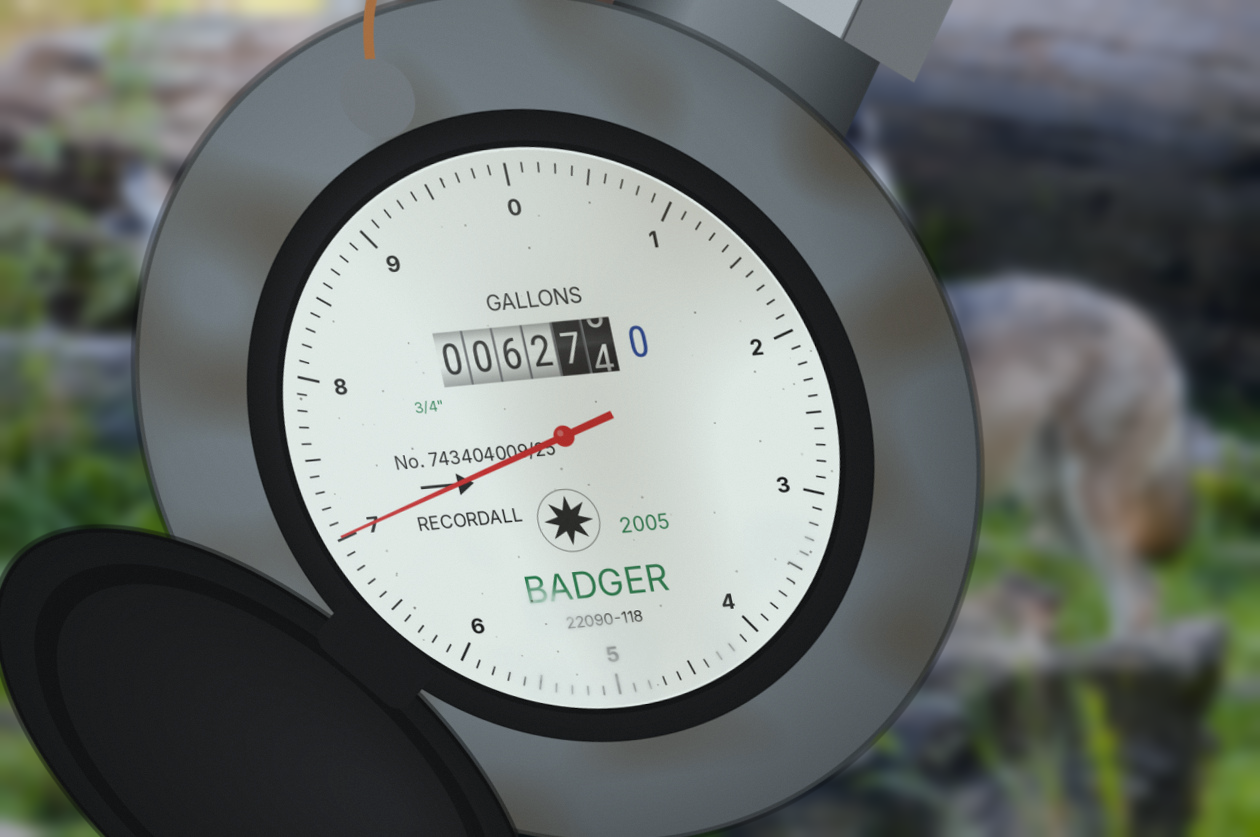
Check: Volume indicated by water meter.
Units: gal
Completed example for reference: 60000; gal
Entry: 62737.0; gal
